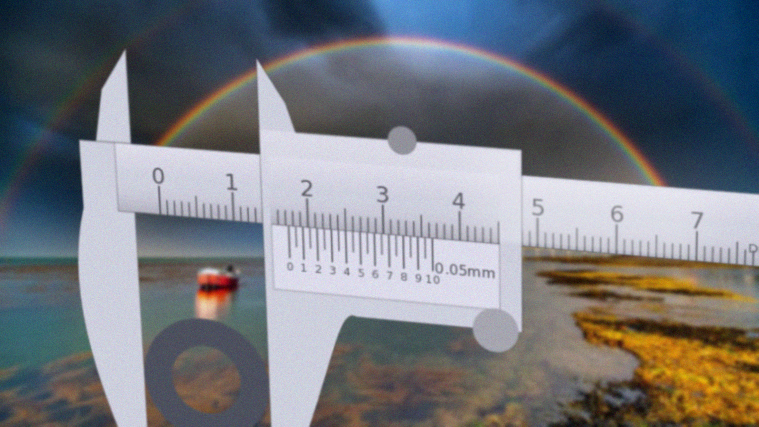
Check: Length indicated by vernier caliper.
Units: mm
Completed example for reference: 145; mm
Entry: 17.4; mm
